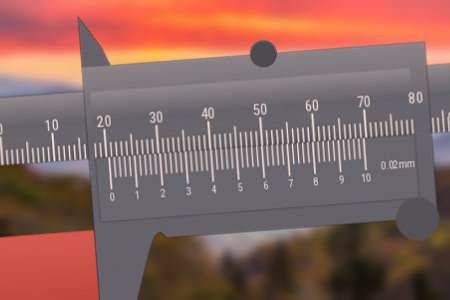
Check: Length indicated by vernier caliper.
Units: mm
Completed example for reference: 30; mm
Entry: 20.5; mm
